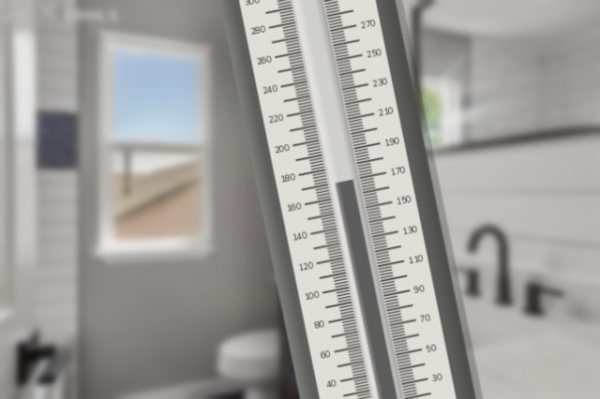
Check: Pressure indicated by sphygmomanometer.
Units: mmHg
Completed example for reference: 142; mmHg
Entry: 170; mmHg
